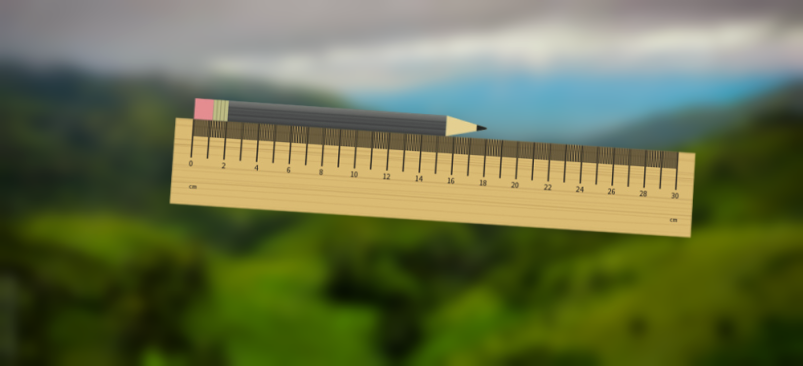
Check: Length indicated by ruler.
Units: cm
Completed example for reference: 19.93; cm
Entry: 18; cm
